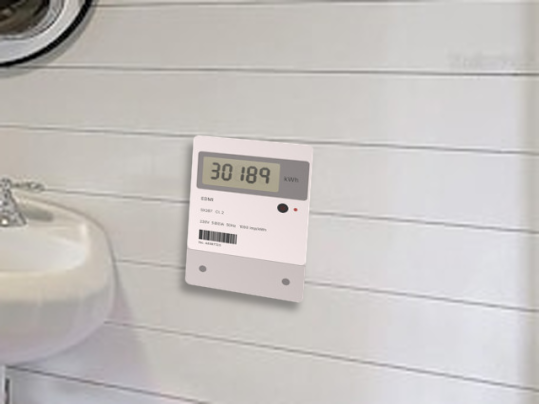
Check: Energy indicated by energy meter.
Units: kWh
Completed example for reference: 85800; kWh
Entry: 30189; kWh
